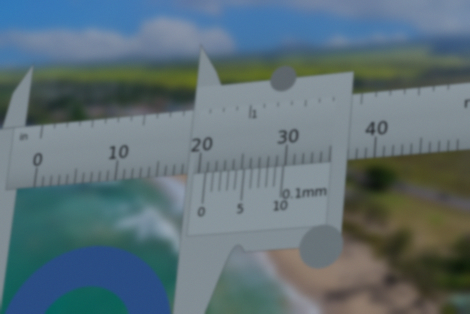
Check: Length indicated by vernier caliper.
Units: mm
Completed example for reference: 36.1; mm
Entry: 20.8; mm
